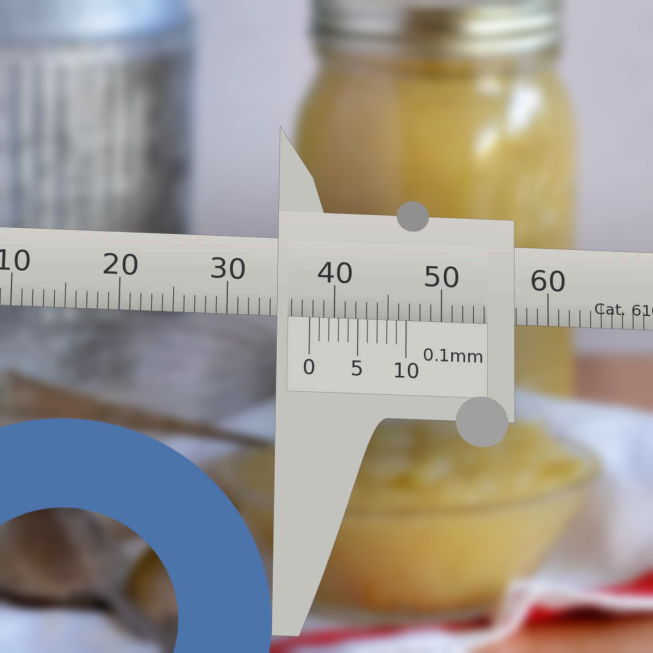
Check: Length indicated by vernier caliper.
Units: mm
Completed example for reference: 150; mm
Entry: 37.7; mm
